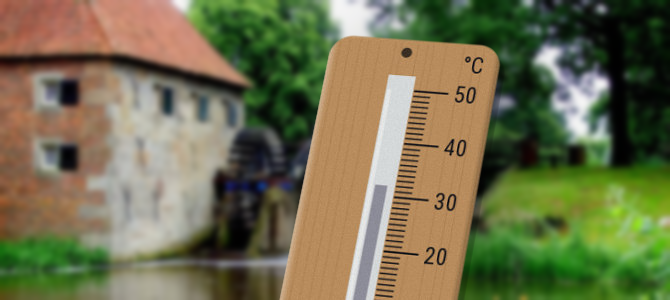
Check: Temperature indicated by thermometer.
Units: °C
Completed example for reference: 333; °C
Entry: 32; °C
